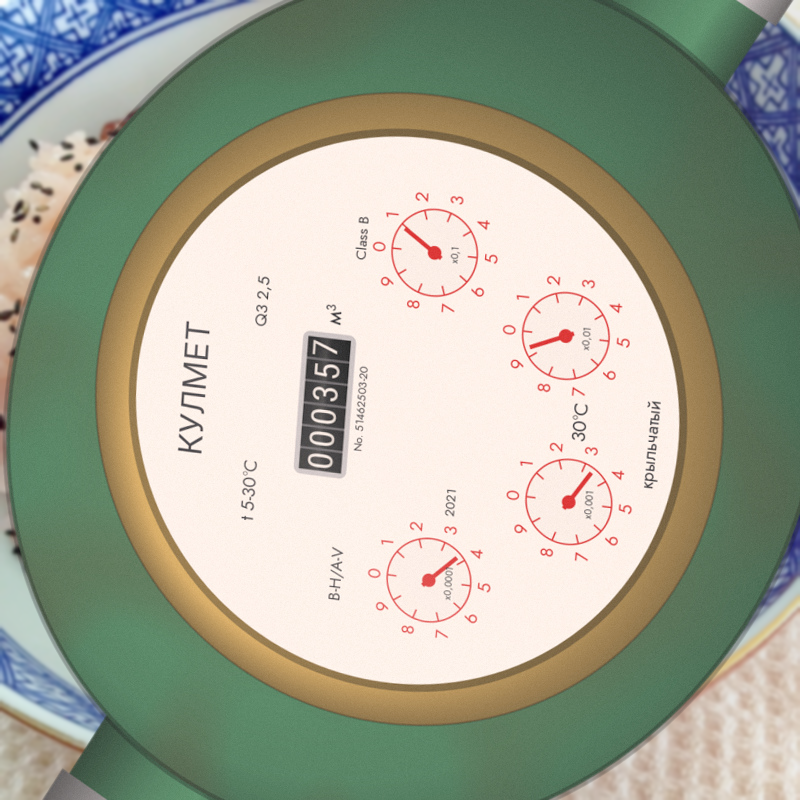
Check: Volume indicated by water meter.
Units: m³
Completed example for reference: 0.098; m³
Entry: 357.0933; m³
